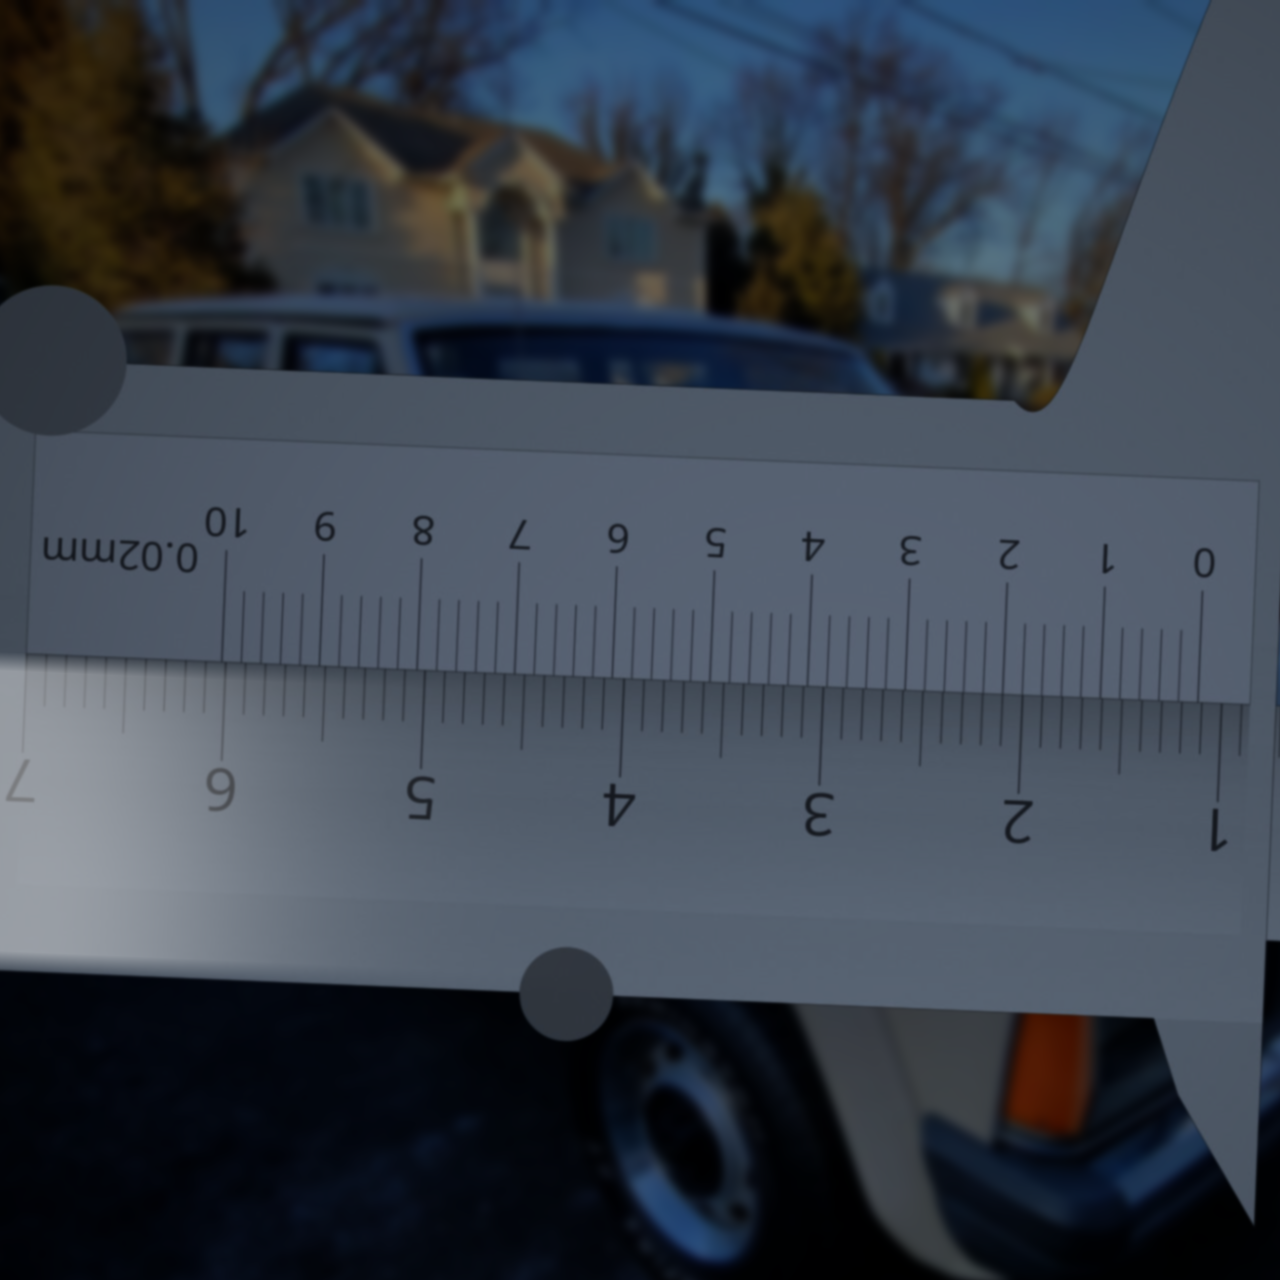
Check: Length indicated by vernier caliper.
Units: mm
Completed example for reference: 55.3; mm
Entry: 11.2; mm
